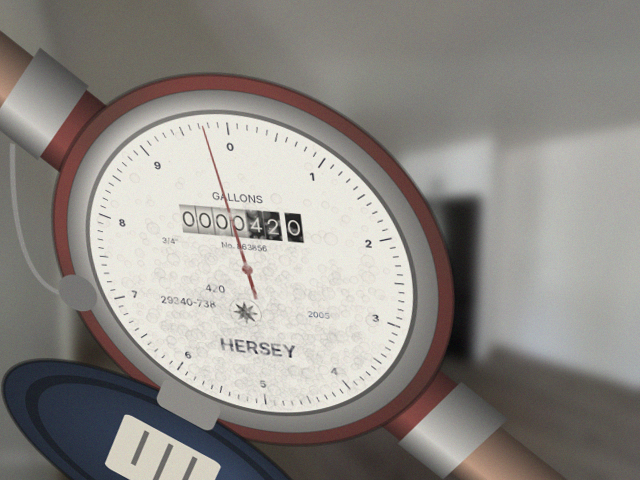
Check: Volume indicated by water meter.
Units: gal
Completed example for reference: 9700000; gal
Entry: 419.7; gal
